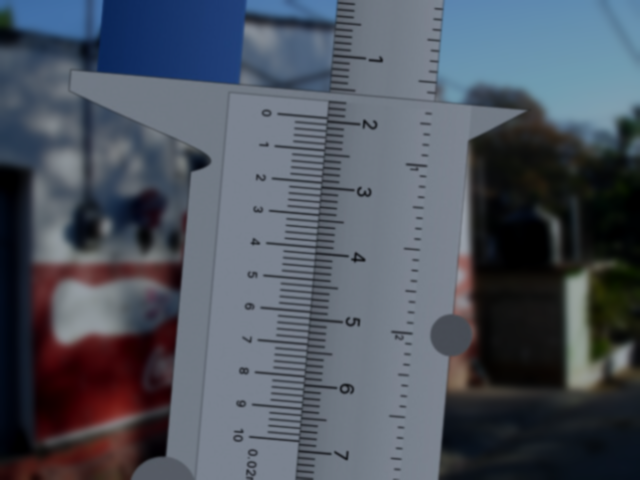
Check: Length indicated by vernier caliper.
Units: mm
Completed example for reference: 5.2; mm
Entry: 19.5; mm
